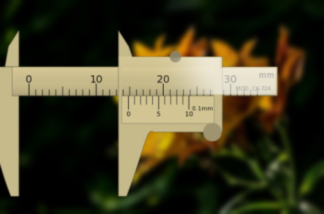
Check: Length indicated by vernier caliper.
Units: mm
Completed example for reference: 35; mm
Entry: 14.8; mm
